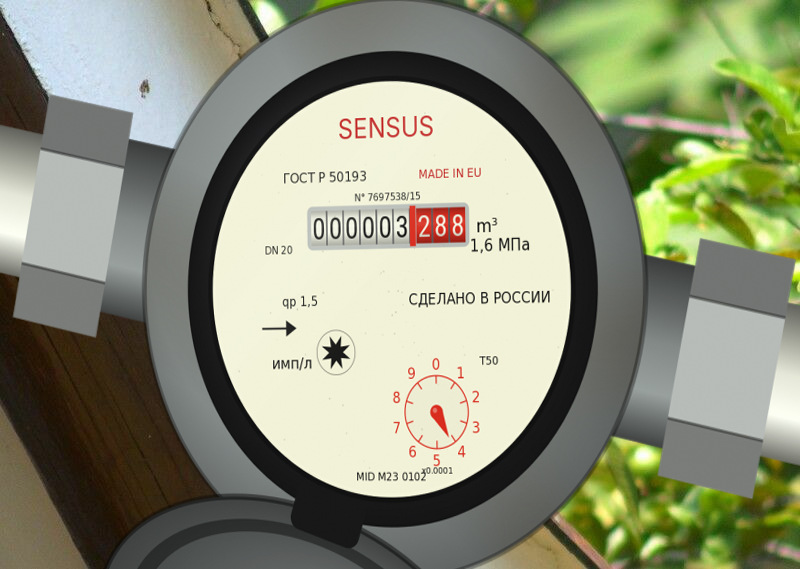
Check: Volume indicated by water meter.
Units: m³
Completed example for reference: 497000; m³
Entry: 3.2884; m³
